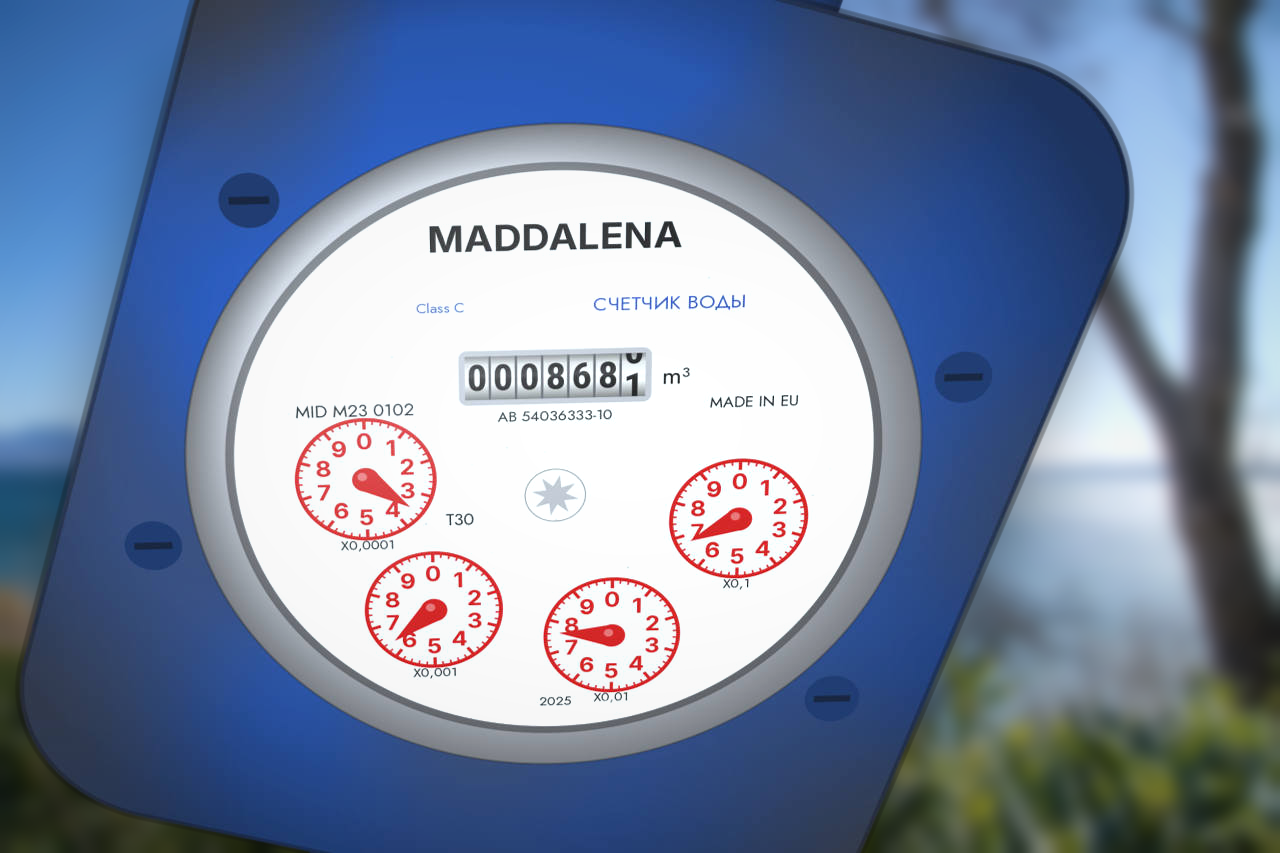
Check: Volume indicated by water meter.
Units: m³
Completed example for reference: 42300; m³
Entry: 8680.6763; m³
